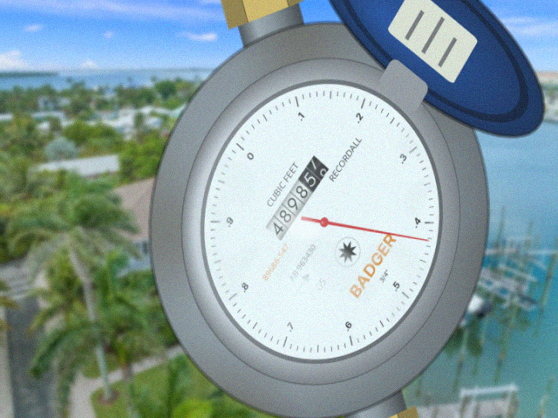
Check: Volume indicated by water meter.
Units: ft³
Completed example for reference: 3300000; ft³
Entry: 489857.42; ft³
